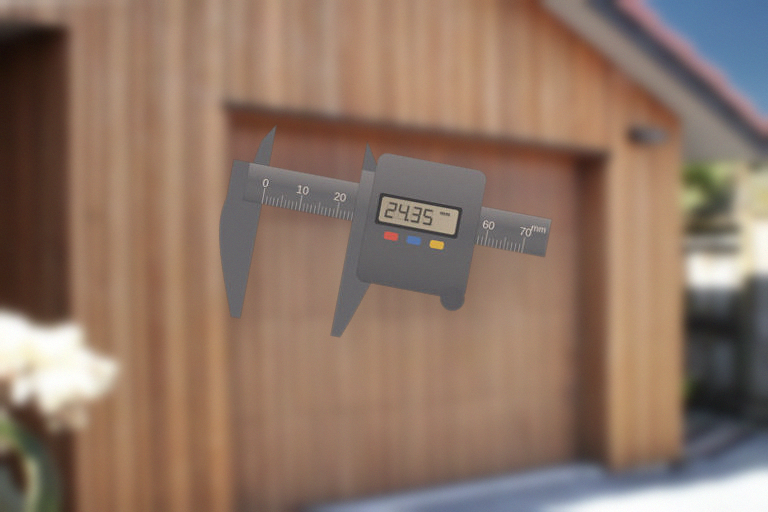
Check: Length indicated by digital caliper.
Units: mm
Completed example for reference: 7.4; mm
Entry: 24.35; mm
